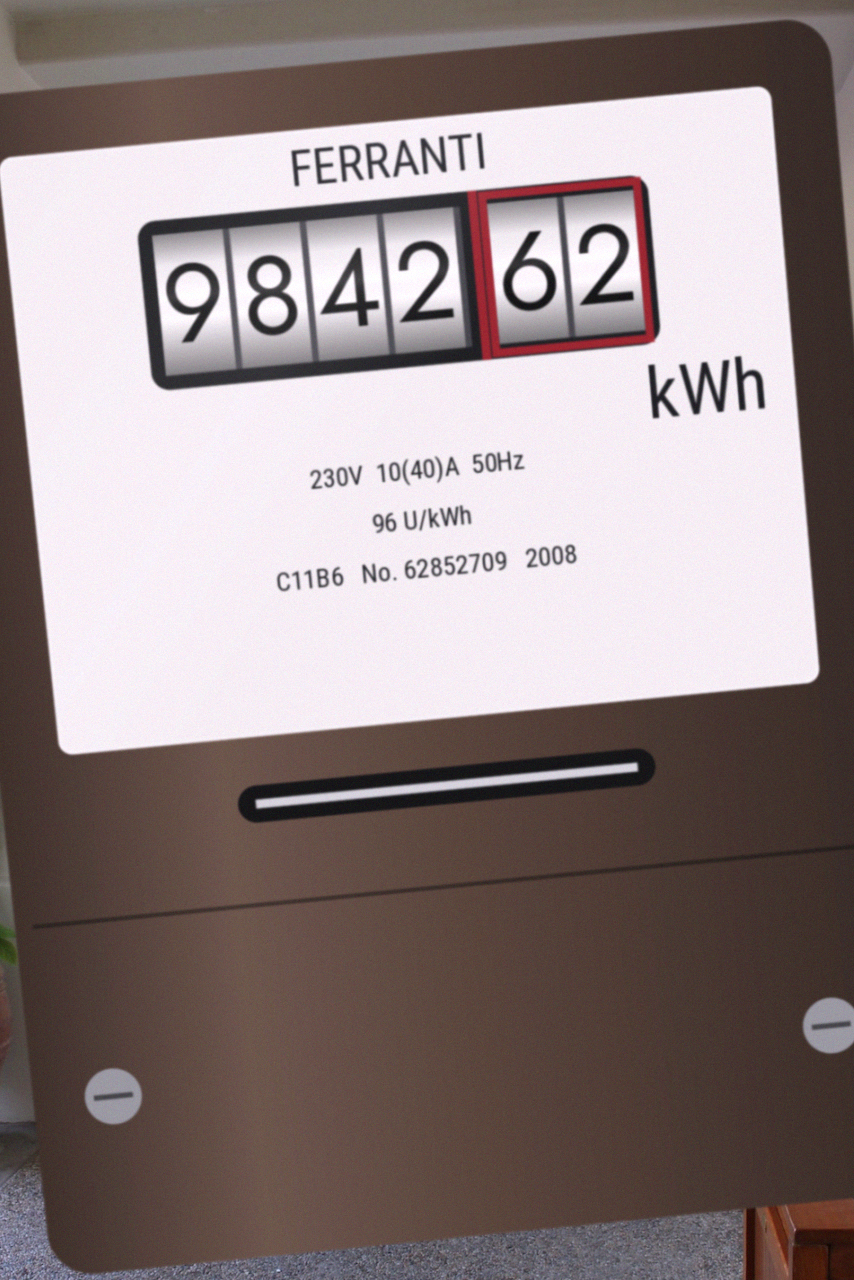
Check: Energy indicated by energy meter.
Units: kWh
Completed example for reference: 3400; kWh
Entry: 9842.62; kWh
